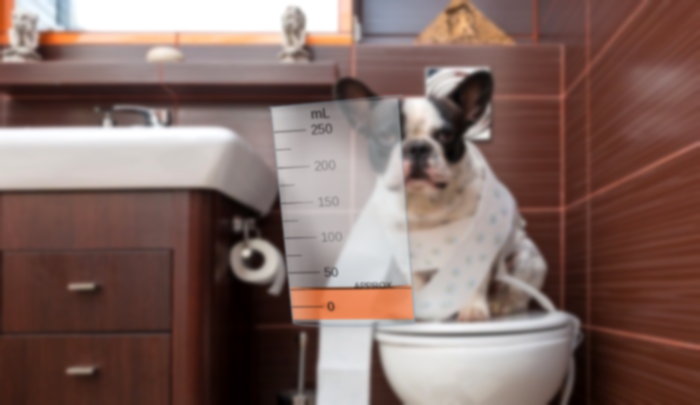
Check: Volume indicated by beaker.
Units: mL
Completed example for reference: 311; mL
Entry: 25; mL
